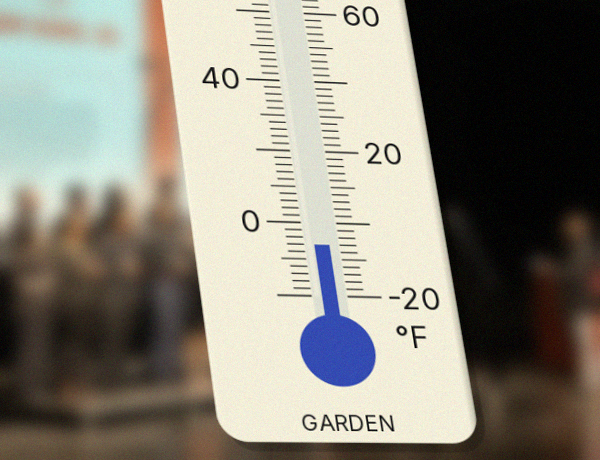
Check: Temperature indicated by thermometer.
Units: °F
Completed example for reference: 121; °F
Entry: -6; °F
